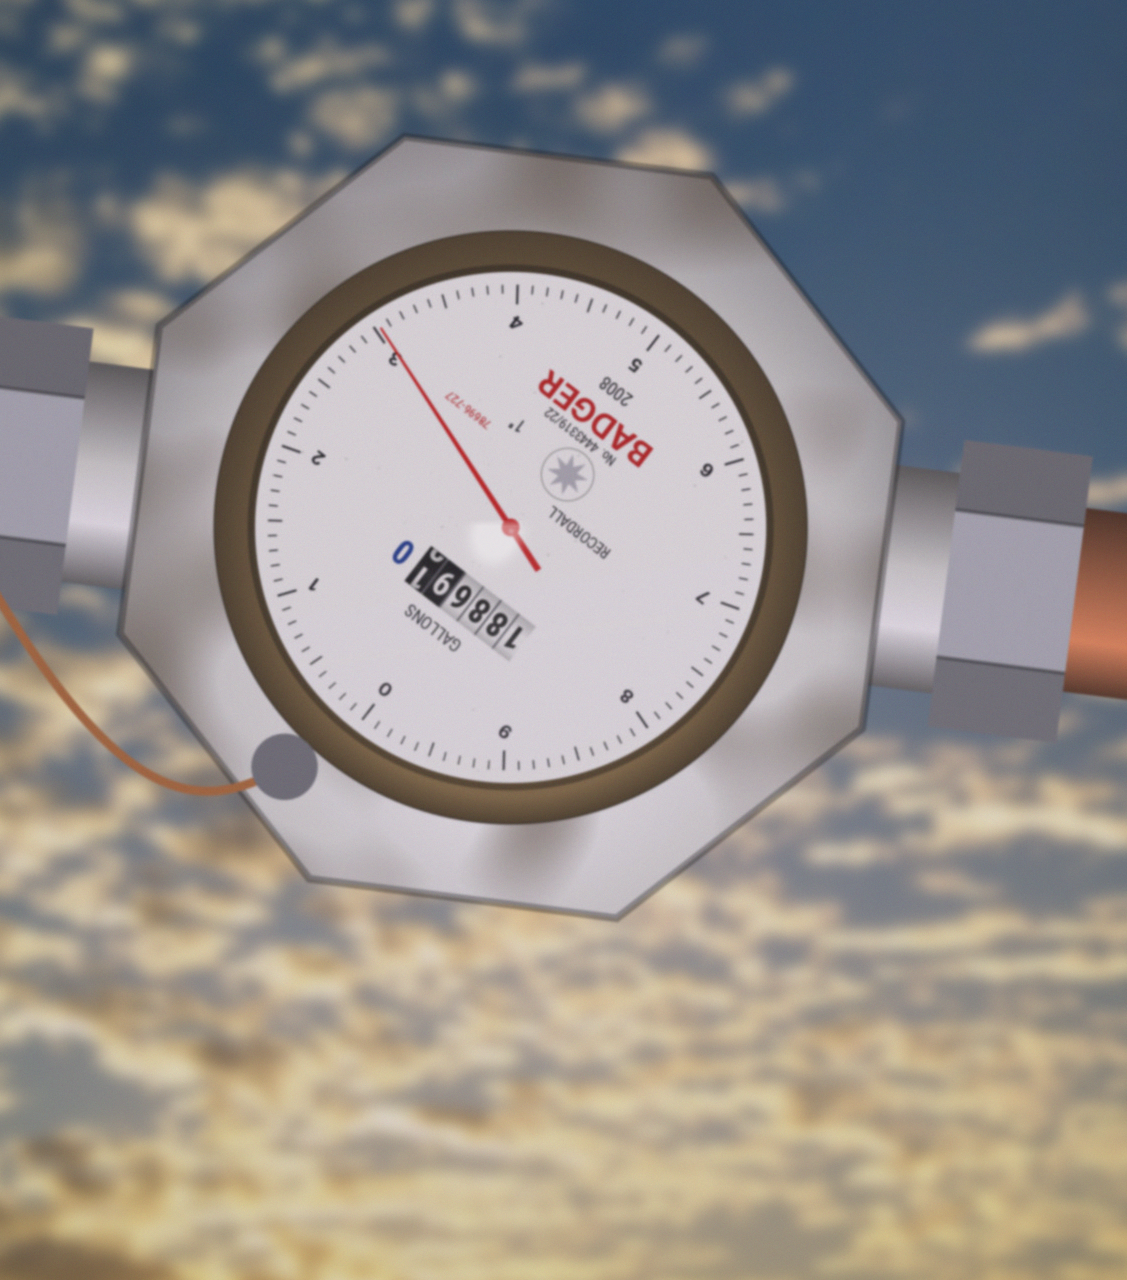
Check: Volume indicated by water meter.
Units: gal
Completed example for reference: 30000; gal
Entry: 1886913.0; gal
